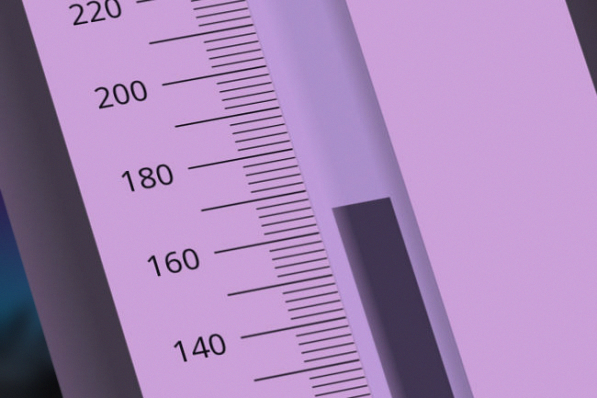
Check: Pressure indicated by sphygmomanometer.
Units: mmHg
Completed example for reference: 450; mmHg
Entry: 165; mmHg
